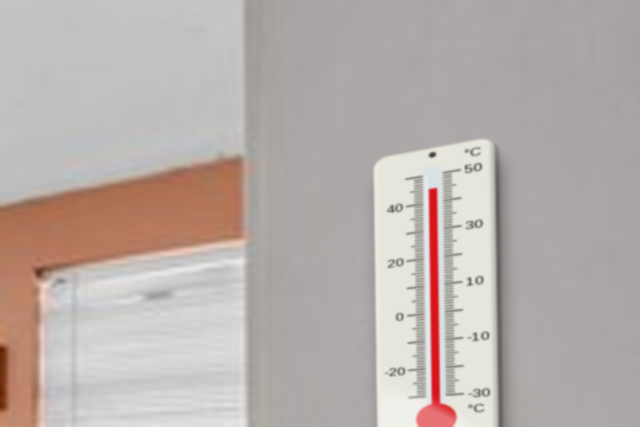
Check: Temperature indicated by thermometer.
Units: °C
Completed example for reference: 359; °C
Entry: 45; °C
